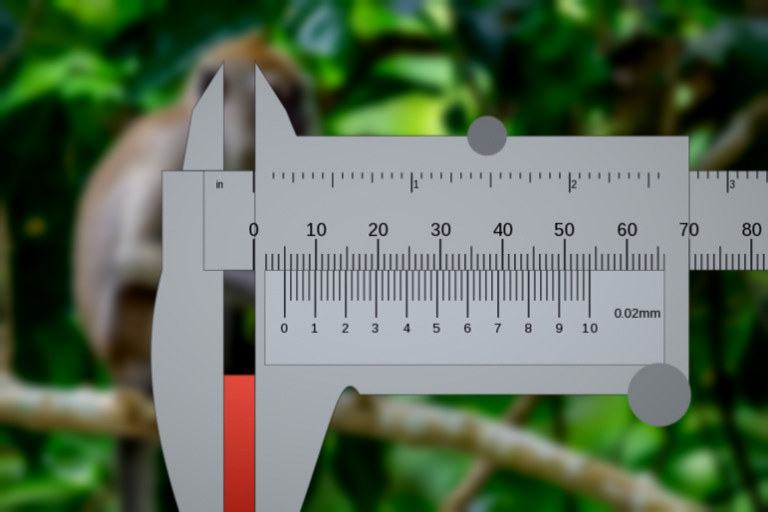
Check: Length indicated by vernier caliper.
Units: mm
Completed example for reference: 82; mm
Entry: 5.0; mm
